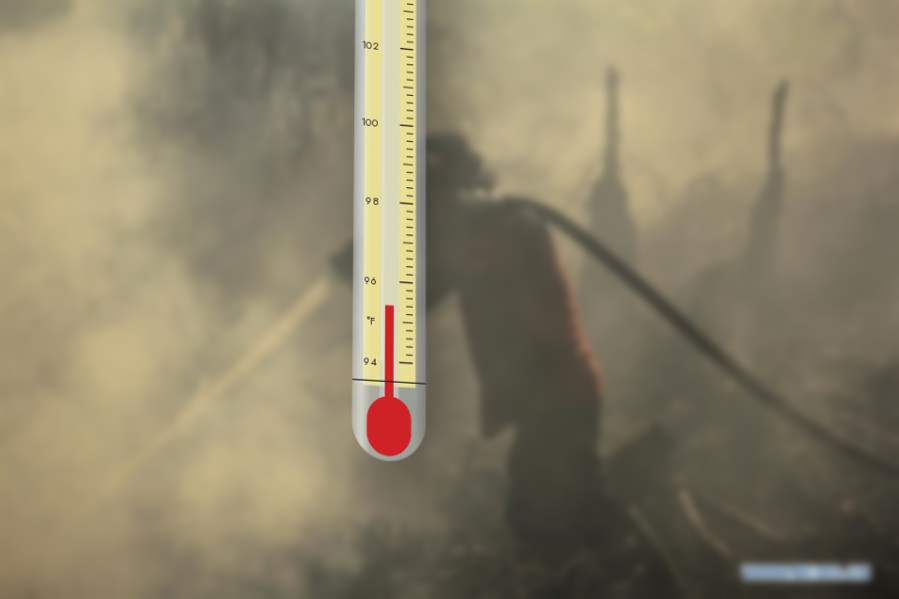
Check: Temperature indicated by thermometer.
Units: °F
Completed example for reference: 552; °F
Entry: 95.4; °F
